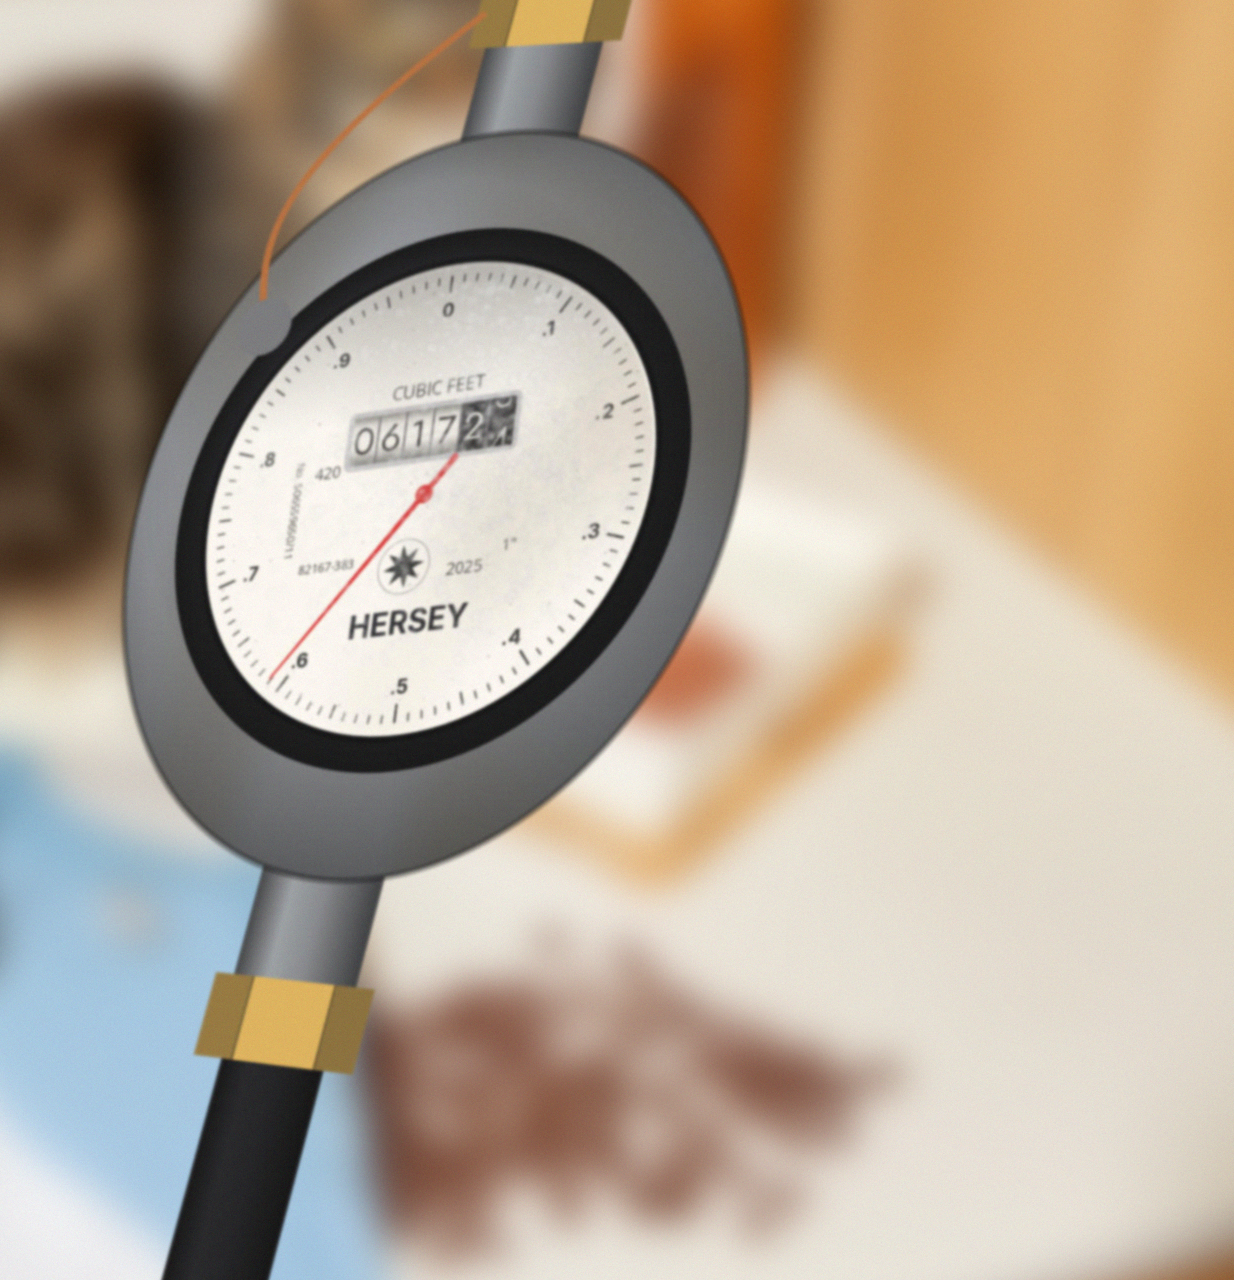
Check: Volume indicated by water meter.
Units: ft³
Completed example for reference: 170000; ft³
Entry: 61723.61; ft³
